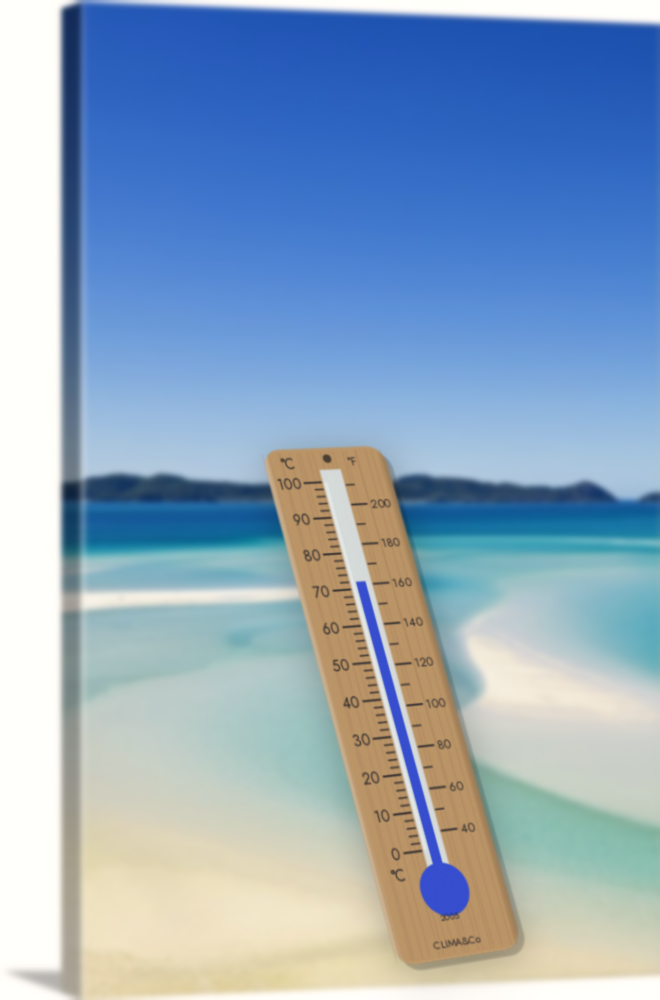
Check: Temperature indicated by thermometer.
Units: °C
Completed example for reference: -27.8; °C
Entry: 72; °C
